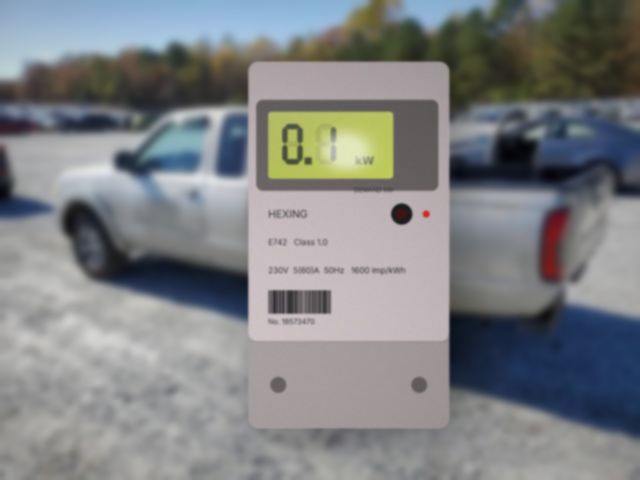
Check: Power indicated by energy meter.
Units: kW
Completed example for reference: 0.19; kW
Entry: 0.1; kW
